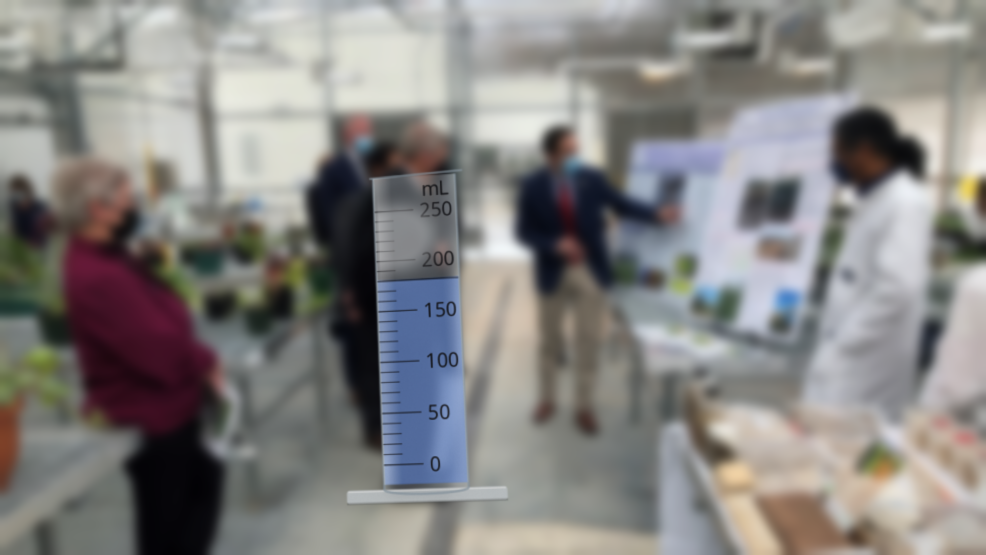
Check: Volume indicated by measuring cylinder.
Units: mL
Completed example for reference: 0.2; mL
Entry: 180; mL
